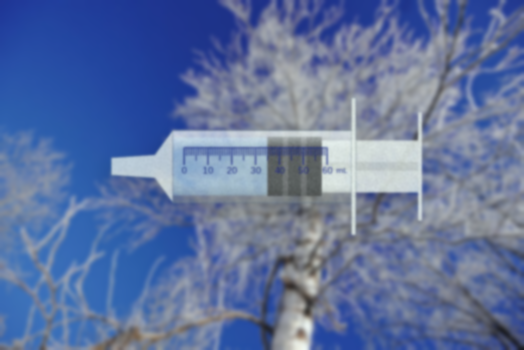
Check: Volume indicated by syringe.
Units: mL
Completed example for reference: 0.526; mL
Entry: 35; mL
